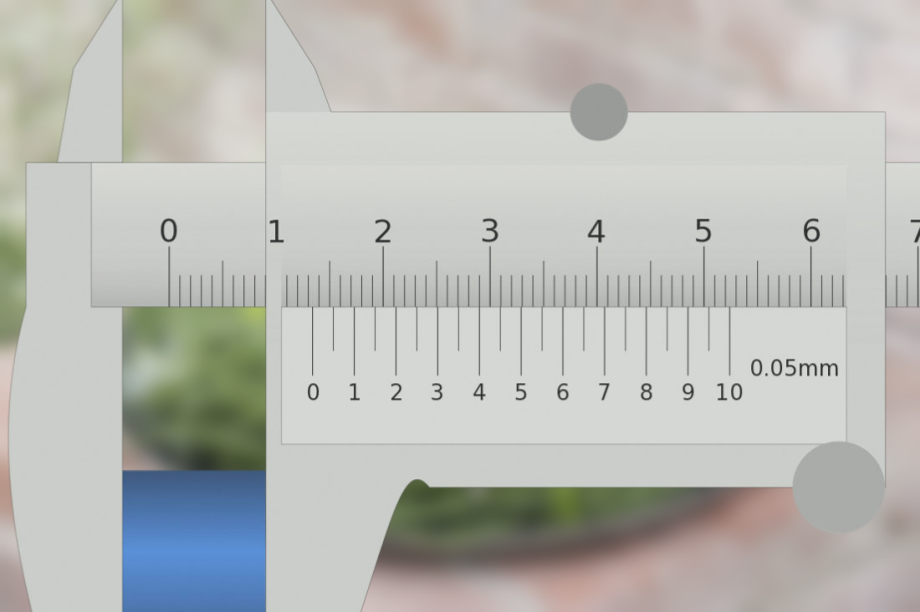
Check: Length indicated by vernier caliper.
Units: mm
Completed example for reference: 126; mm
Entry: 13.4; mm
